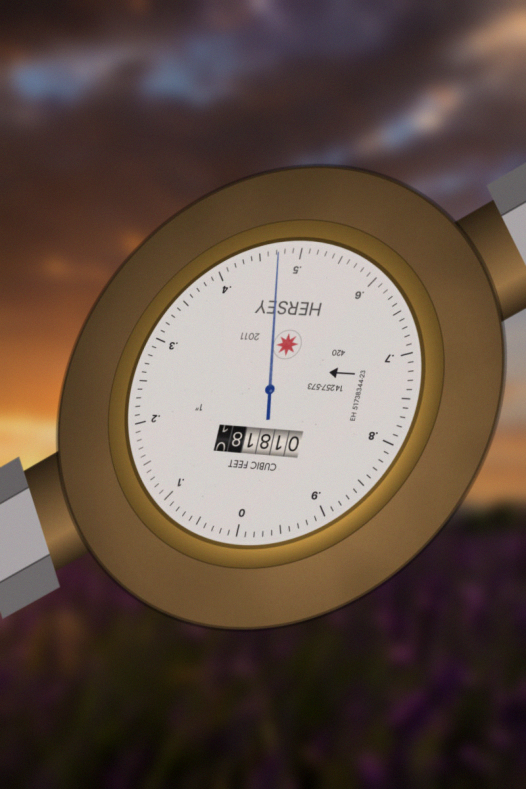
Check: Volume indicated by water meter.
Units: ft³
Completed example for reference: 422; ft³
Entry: 18180.47; ft³
